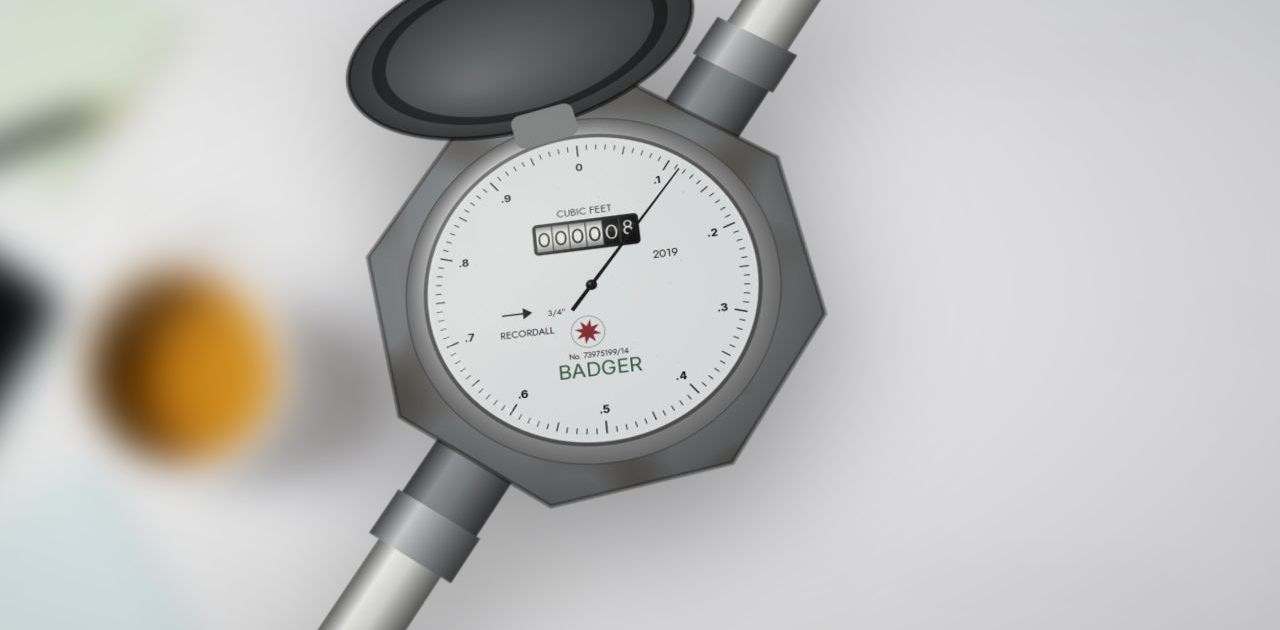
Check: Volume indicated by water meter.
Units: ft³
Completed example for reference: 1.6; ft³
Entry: 8.11; ft³
